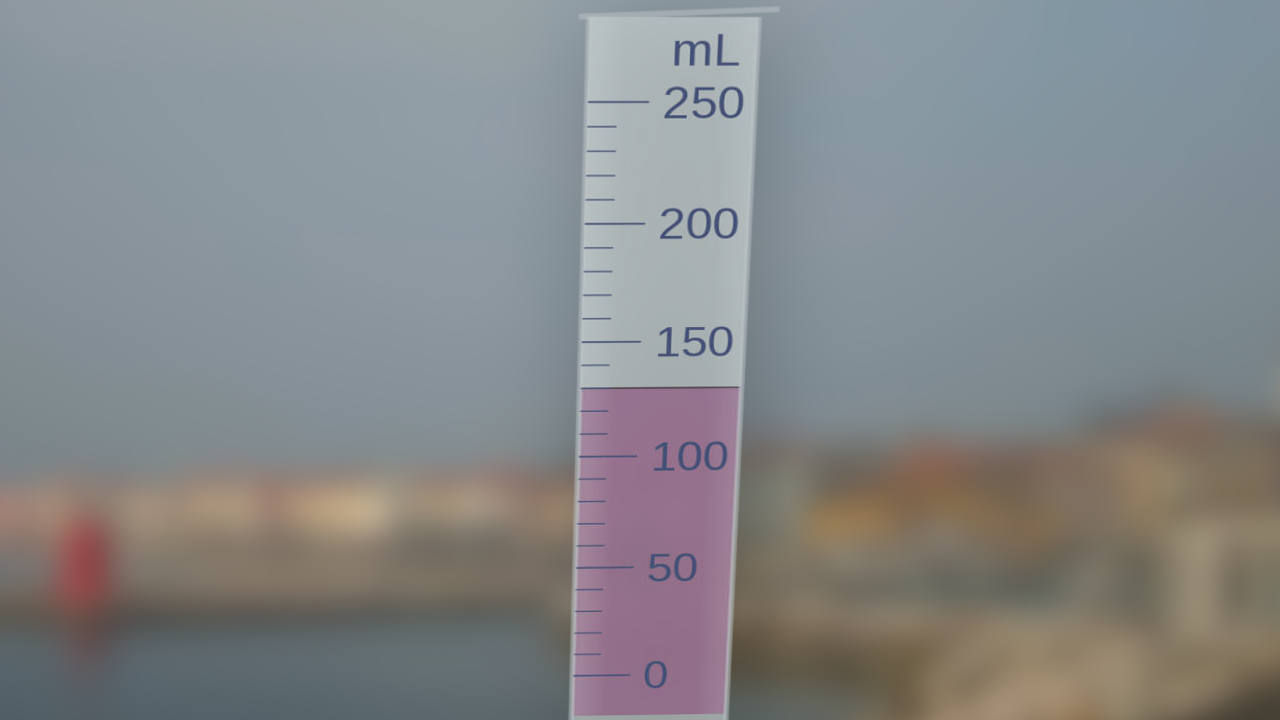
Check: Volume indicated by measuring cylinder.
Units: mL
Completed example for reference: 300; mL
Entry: 130; mL
